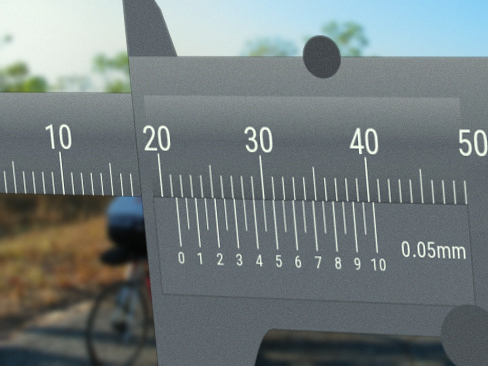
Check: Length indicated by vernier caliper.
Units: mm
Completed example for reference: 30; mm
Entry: 21.4; mm
